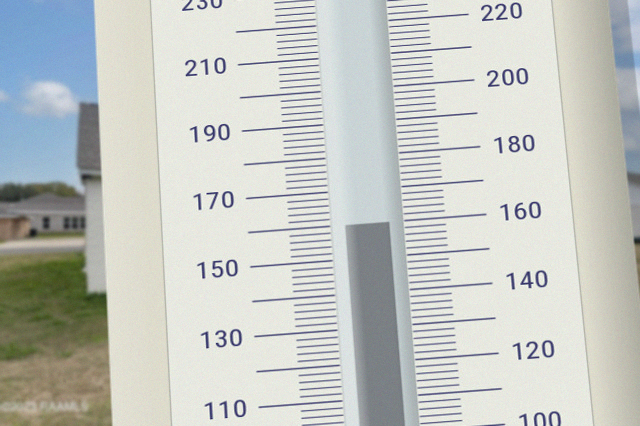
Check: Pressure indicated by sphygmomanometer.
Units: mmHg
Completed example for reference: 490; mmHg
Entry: 160; mmHg
